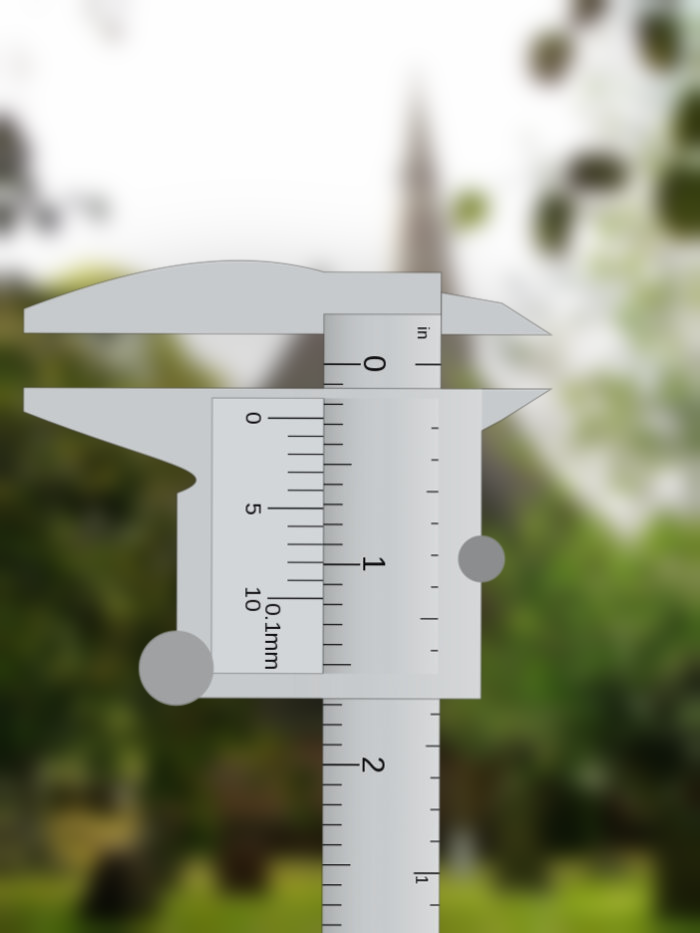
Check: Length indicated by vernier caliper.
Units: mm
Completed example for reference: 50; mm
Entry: 2.7; mm
